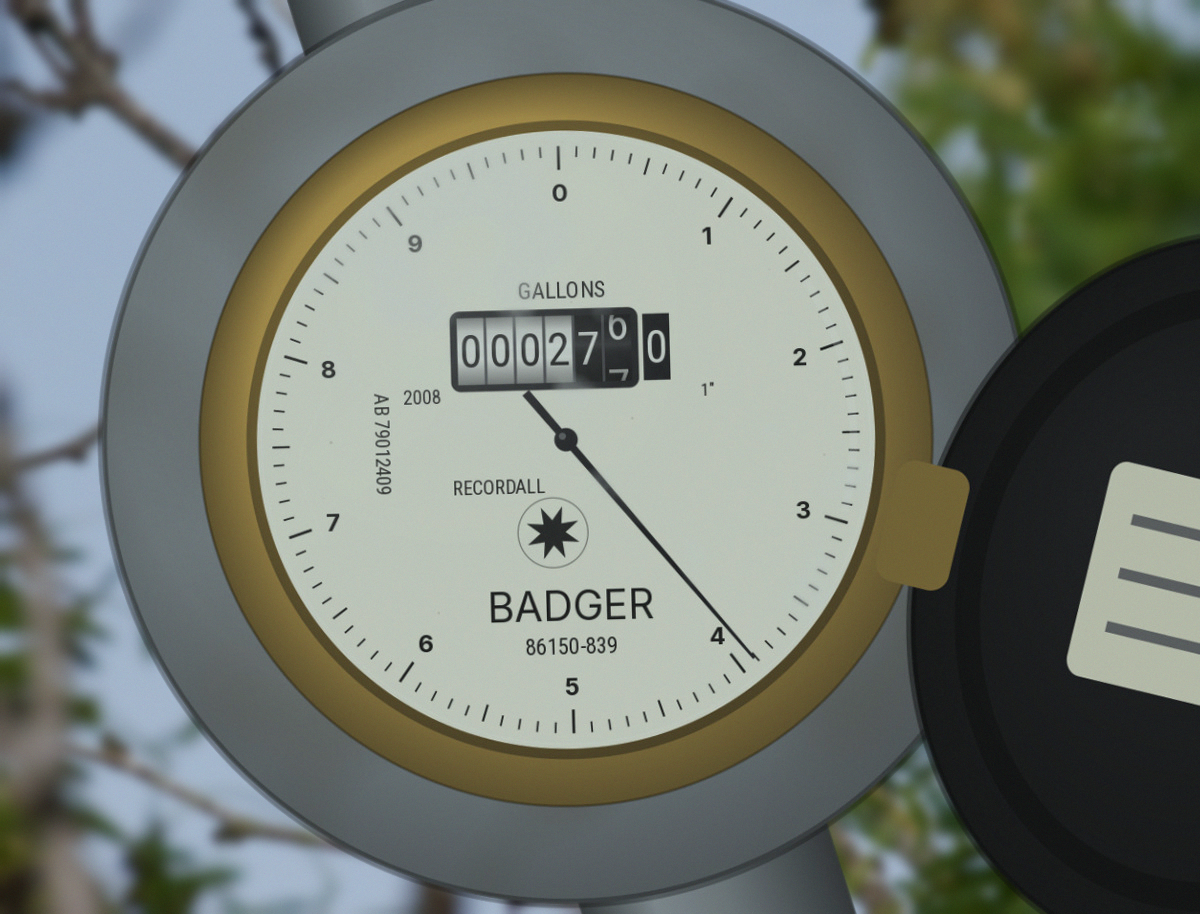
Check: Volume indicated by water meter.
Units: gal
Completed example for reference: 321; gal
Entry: 2763.9; gal
